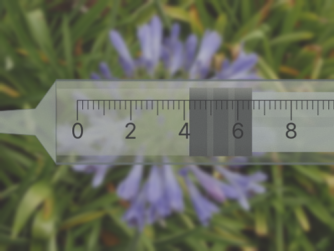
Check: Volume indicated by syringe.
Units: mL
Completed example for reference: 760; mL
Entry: 4.2; mL
